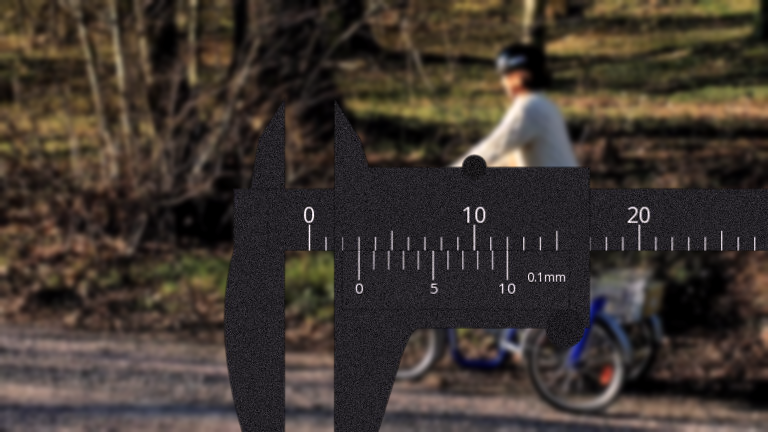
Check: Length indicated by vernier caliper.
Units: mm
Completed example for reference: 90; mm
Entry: 3.0; mm
